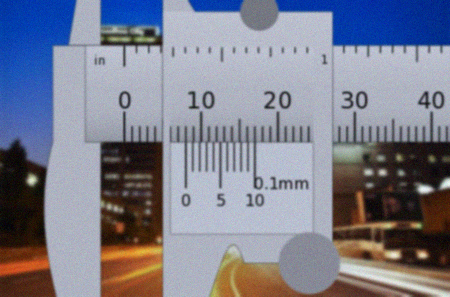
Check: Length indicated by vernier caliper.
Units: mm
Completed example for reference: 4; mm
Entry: 8.0; mm
